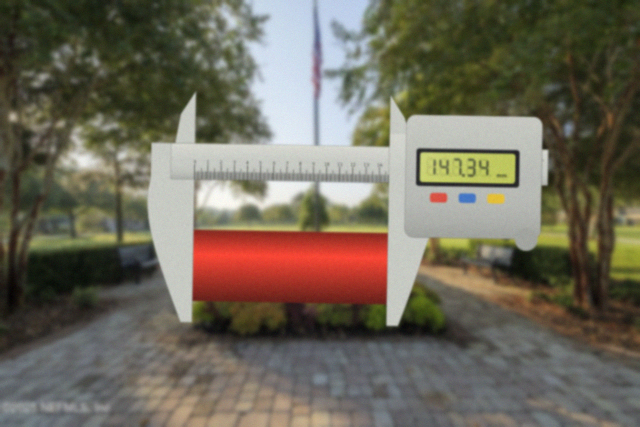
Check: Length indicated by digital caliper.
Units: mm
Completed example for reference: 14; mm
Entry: 147.34; mm
